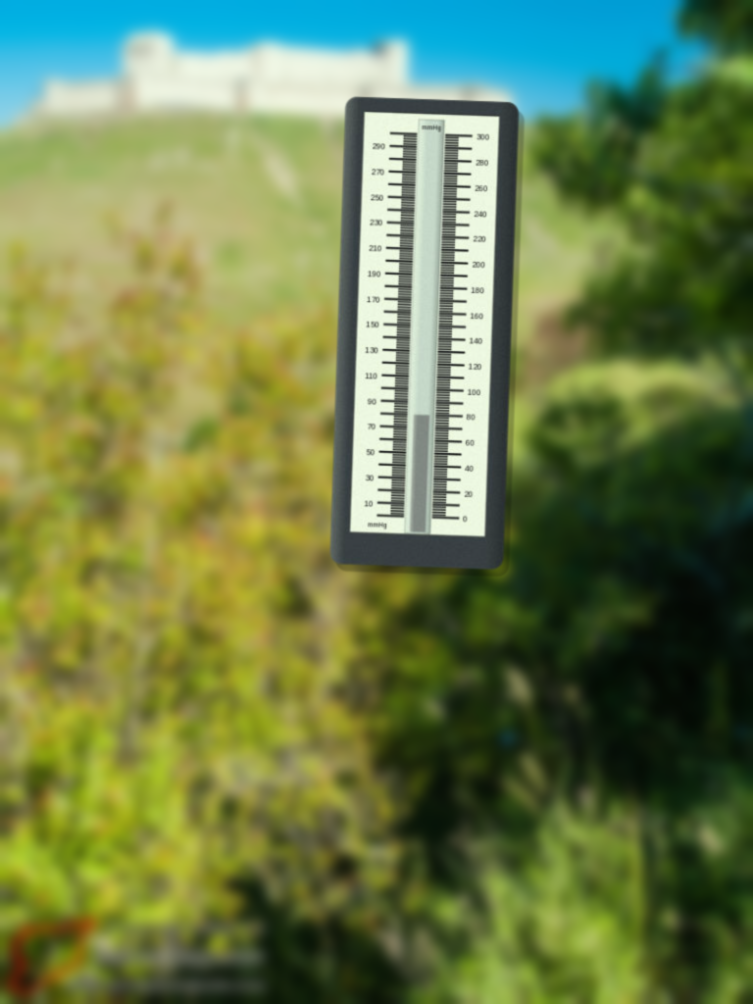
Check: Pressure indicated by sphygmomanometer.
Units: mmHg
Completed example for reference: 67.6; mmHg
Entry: 80; mmHg
